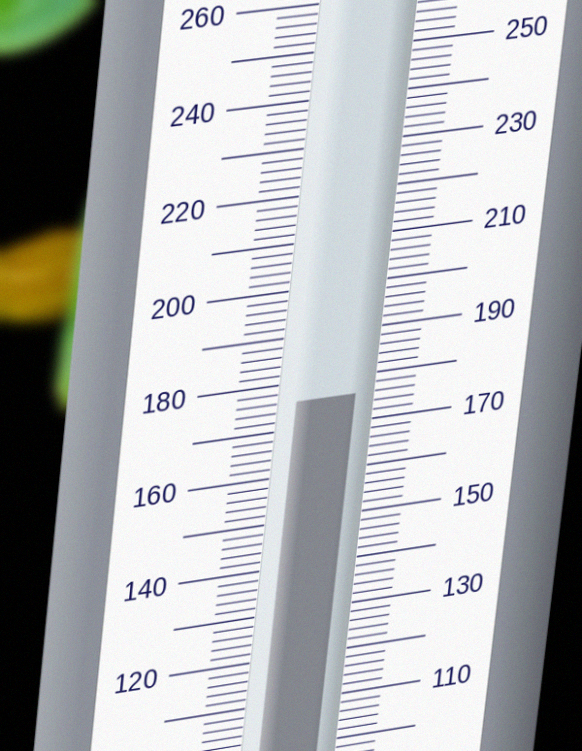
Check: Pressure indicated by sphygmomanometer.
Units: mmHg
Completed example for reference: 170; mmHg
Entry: 176; mmHg
